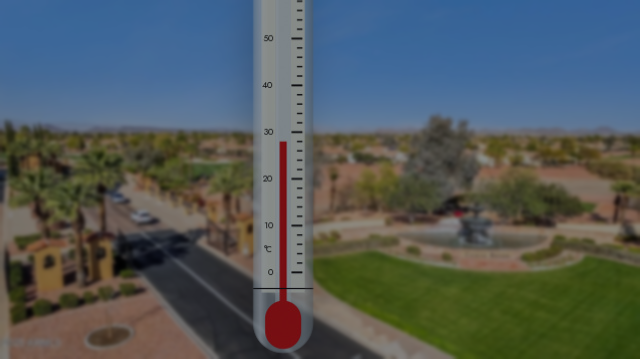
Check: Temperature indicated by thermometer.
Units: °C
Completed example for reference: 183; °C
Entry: 28; °C
